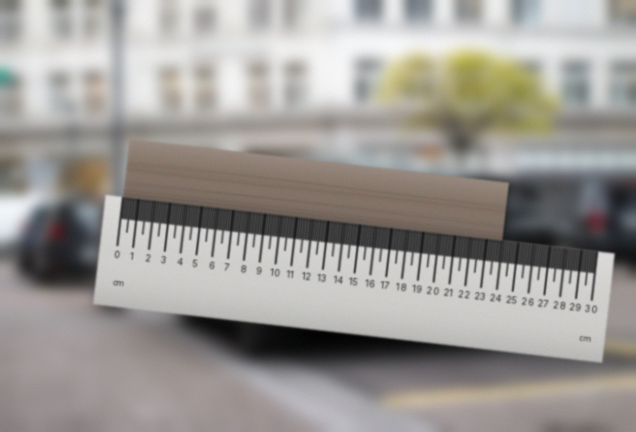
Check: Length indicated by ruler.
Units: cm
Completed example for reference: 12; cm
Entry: 24; cm
